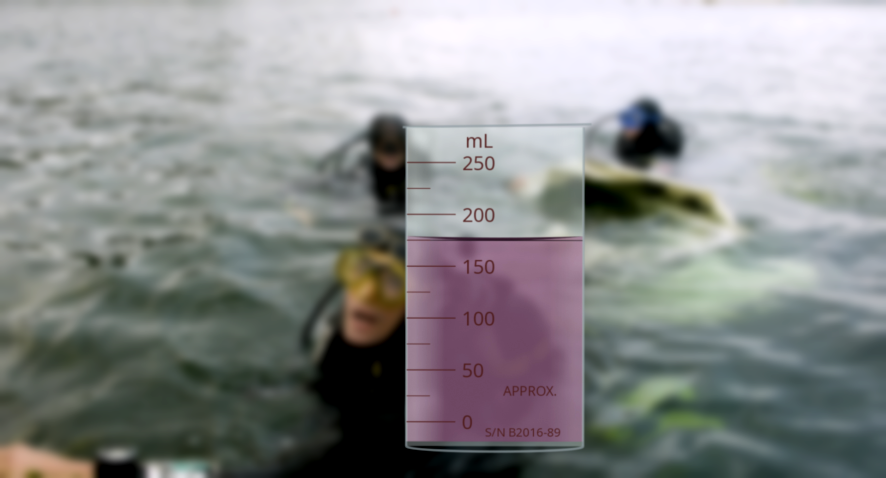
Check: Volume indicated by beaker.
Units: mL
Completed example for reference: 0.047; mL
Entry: 175; mL
